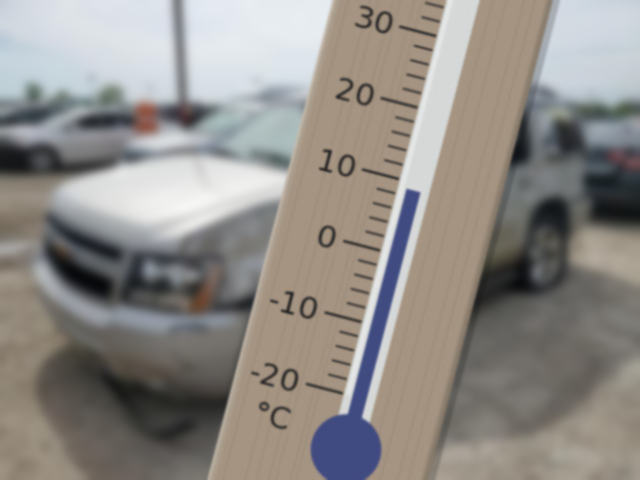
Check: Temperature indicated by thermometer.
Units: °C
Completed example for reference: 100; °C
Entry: 9; °C
